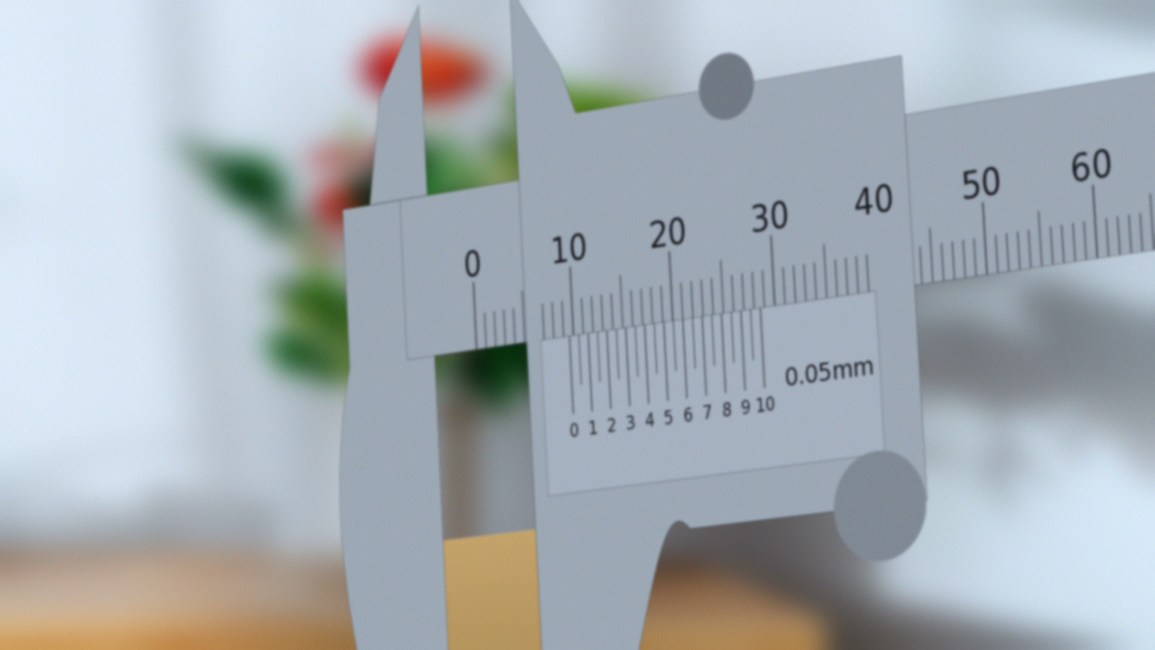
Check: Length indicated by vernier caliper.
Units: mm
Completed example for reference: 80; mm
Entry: 9.6; mm
